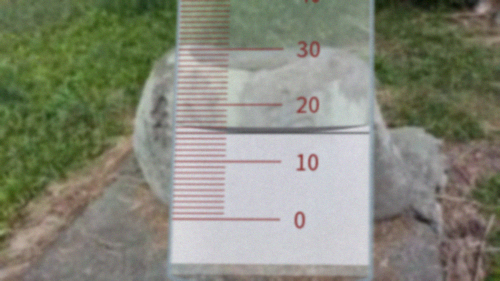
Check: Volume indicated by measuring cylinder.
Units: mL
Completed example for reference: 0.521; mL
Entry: 15; mL
